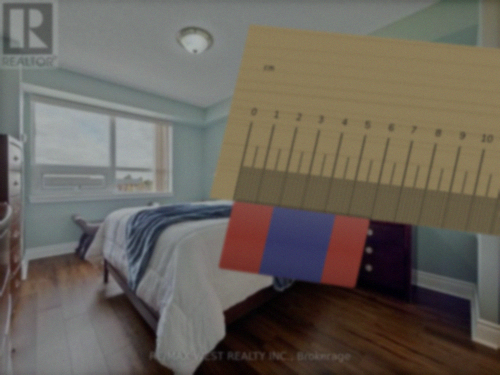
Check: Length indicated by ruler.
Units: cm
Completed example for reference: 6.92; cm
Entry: 6; cm
